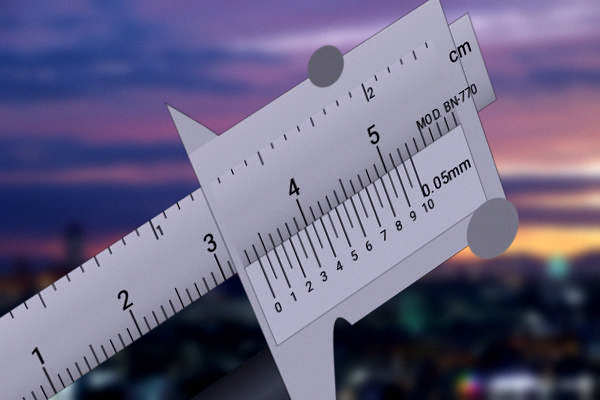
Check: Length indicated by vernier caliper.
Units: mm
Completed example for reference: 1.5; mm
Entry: 34.0; mm
